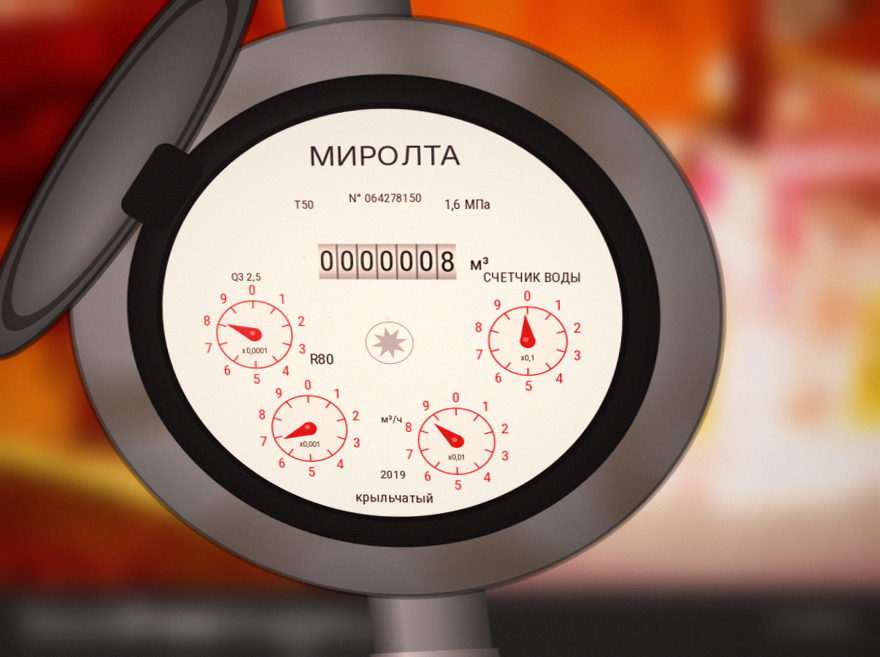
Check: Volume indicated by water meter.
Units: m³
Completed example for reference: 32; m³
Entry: 7.9868; m³
